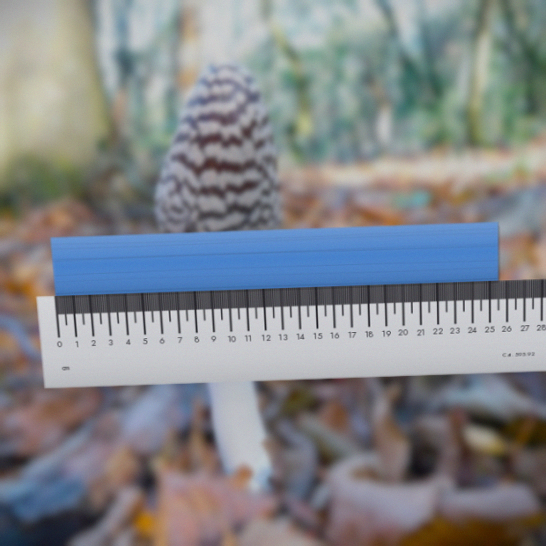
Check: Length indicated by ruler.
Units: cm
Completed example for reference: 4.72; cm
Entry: 25.5; cm
